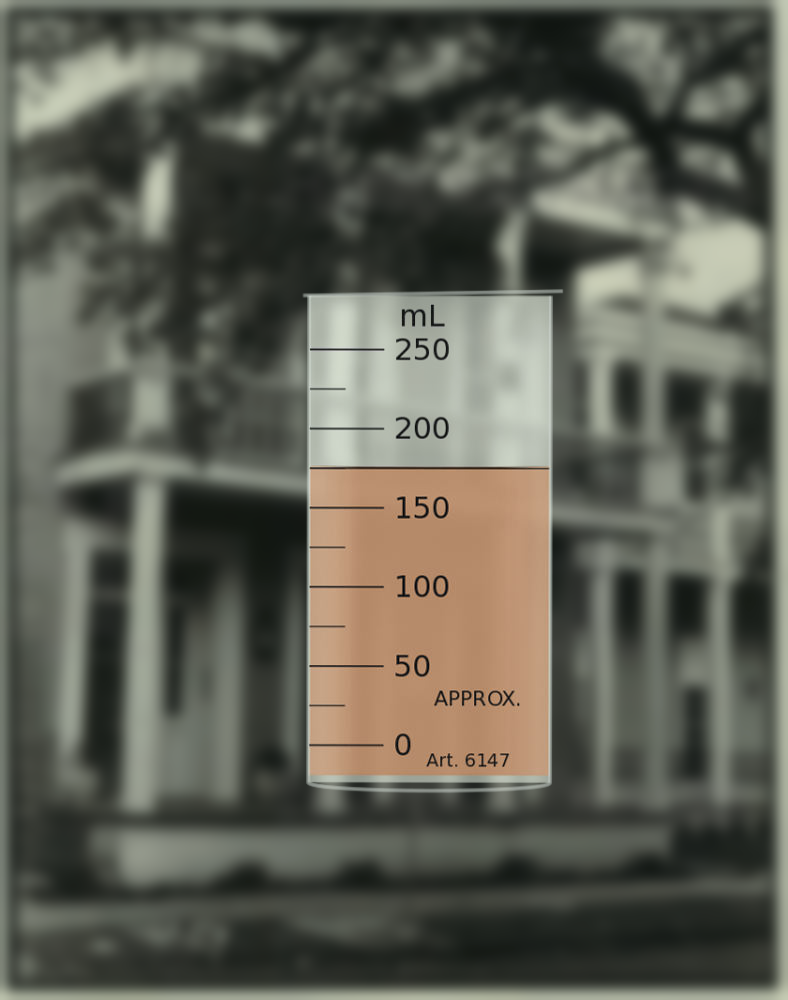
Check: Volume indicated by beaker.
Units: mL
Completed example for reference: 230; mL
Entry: 175; mL
